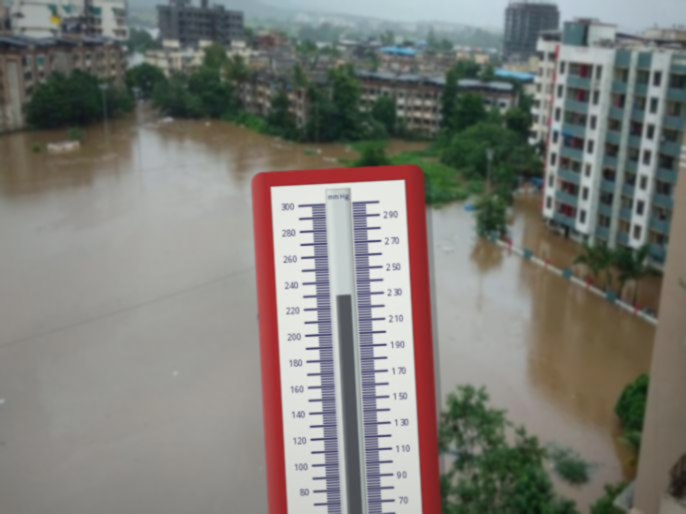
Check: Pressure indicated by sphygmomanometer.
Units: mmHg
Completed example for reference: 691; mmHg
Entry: 230; mmHg
